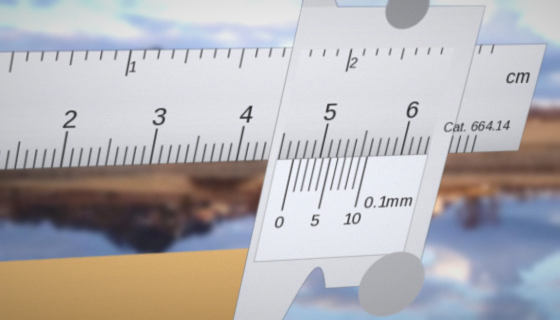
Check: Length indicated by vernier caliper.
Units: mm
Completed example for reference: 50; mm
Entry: 46.8; mm
